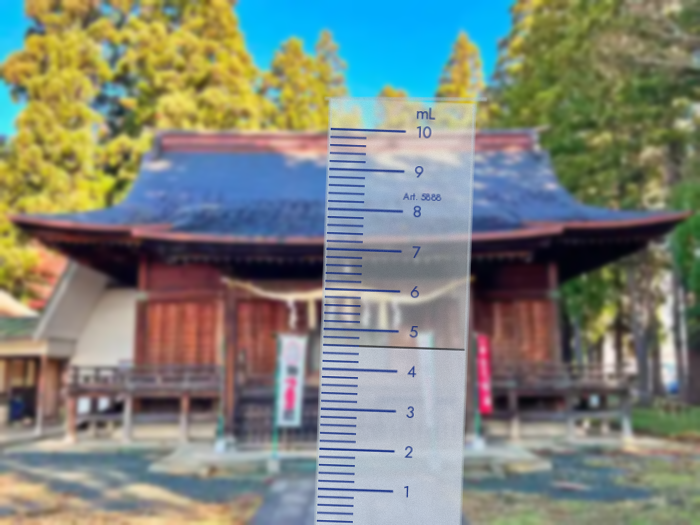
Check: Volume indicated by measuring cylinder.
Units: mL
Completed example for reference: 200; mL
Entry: 4.6; mL
